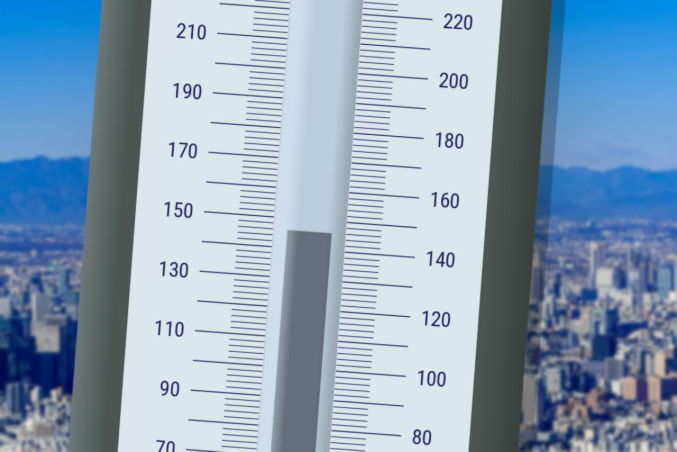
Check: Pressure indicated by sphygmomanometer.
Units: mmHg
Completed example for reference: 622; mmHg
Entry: 146; mmHg
